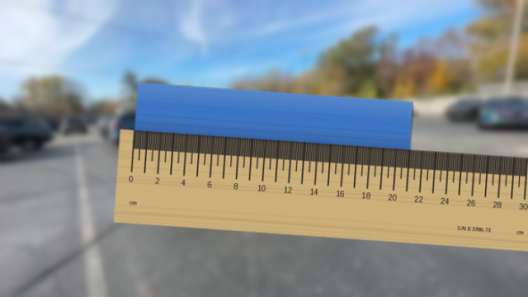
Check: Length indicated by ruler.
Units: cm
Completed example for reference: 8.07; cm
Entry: 21; cm
